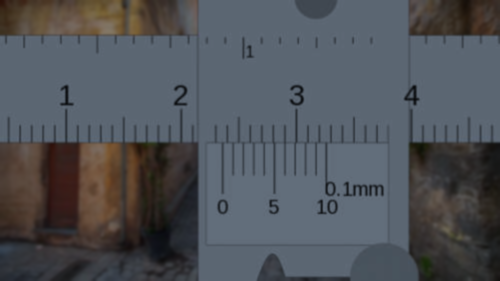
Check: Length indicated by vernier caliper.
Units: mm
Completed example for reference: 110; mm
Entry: 23.6; mm
